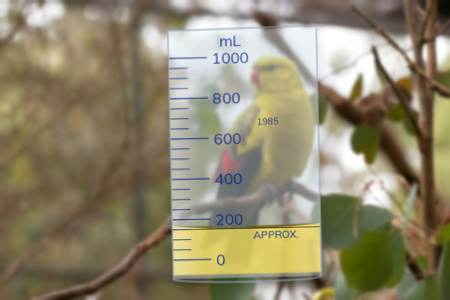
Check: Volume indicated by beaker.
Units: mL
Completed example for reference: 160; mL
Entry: 150; mL
